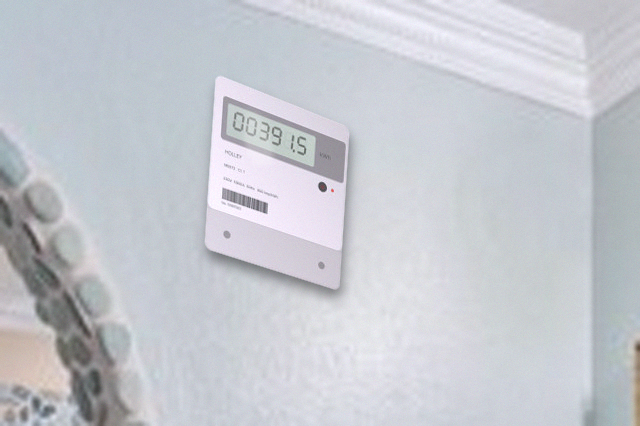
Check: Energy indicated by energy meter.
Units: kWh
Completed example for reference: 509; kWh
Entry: 391.5; kWh
